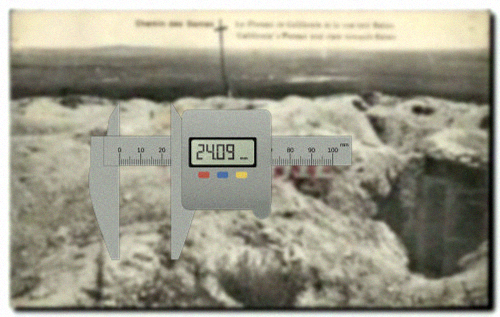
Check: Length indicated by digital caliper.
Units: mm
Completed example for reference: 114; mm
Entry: 24.09; mm
